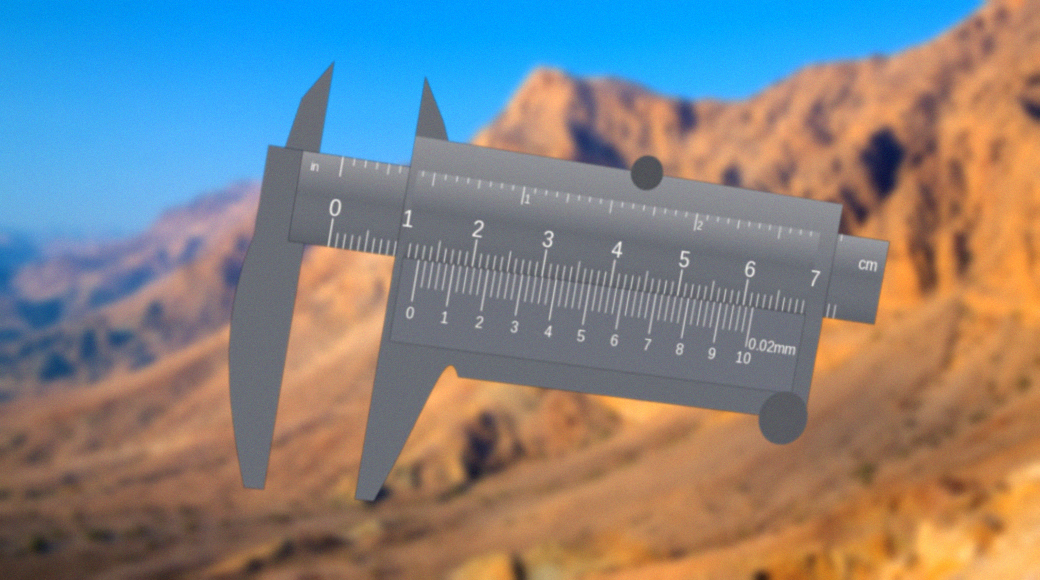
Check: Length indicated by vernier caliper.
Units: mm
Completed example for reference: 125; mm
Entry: 12.5; mm
